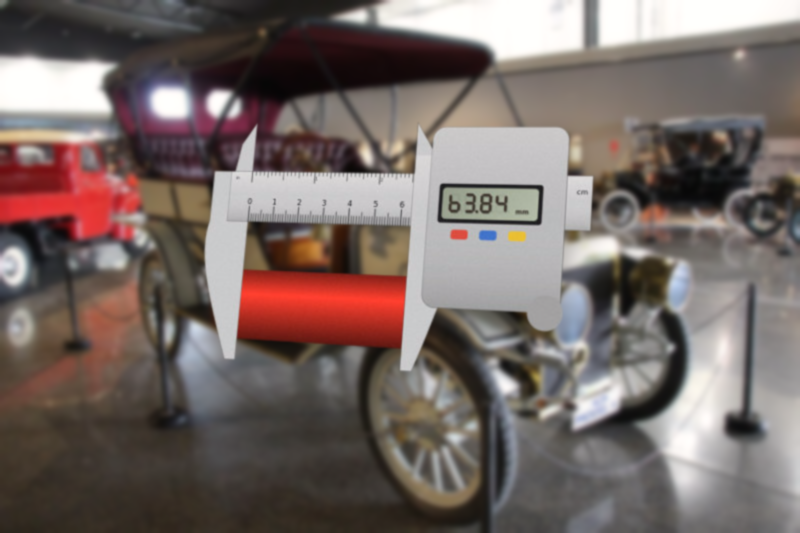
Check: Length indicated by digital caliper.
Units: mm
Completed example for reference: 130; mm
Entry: 63.84; mm
